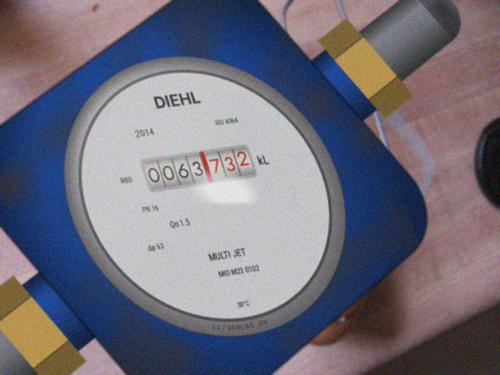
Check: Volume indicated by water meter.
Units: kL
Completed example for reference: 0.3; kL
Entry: 63.732; kL
